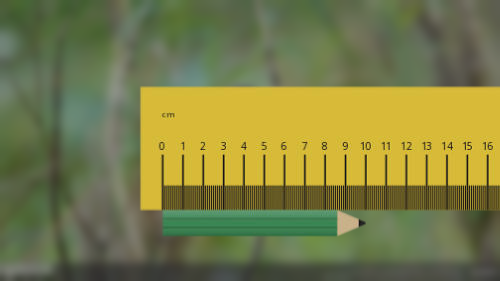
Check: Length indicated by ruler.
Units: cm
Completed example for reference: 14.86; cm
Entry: 10; cm
